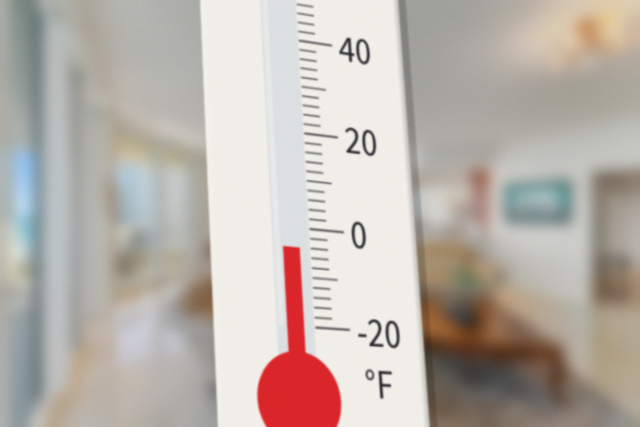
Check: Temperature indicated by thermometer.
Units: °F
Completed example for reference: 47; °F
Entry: -4; °F
